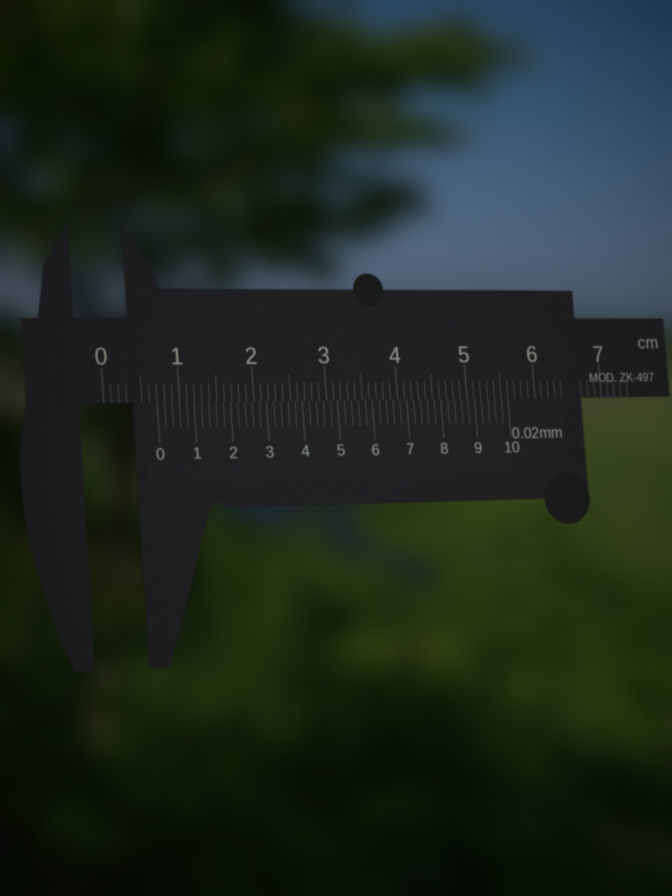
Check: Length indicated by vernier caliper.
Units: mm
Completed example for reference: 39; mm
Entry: 7.0; mm
